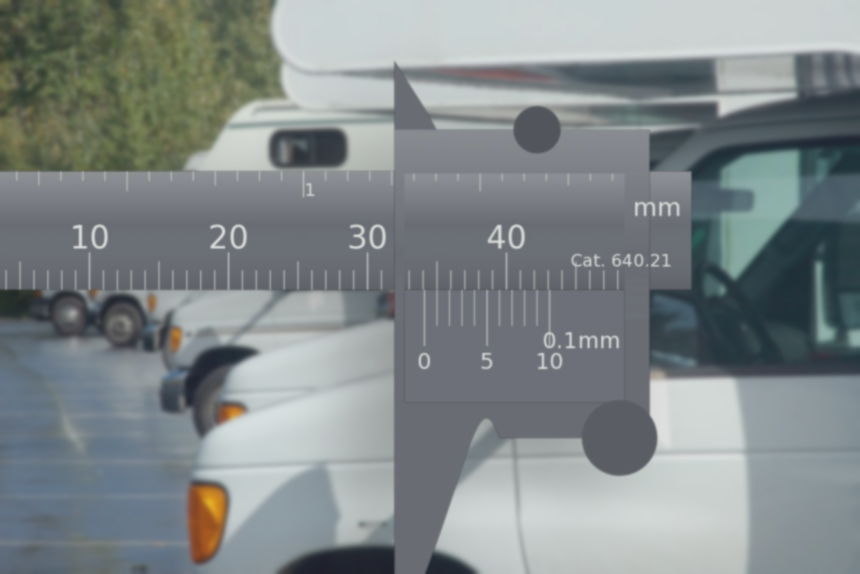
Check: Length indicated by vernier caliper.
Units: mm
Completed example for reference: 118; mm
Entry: 34.1; mm
